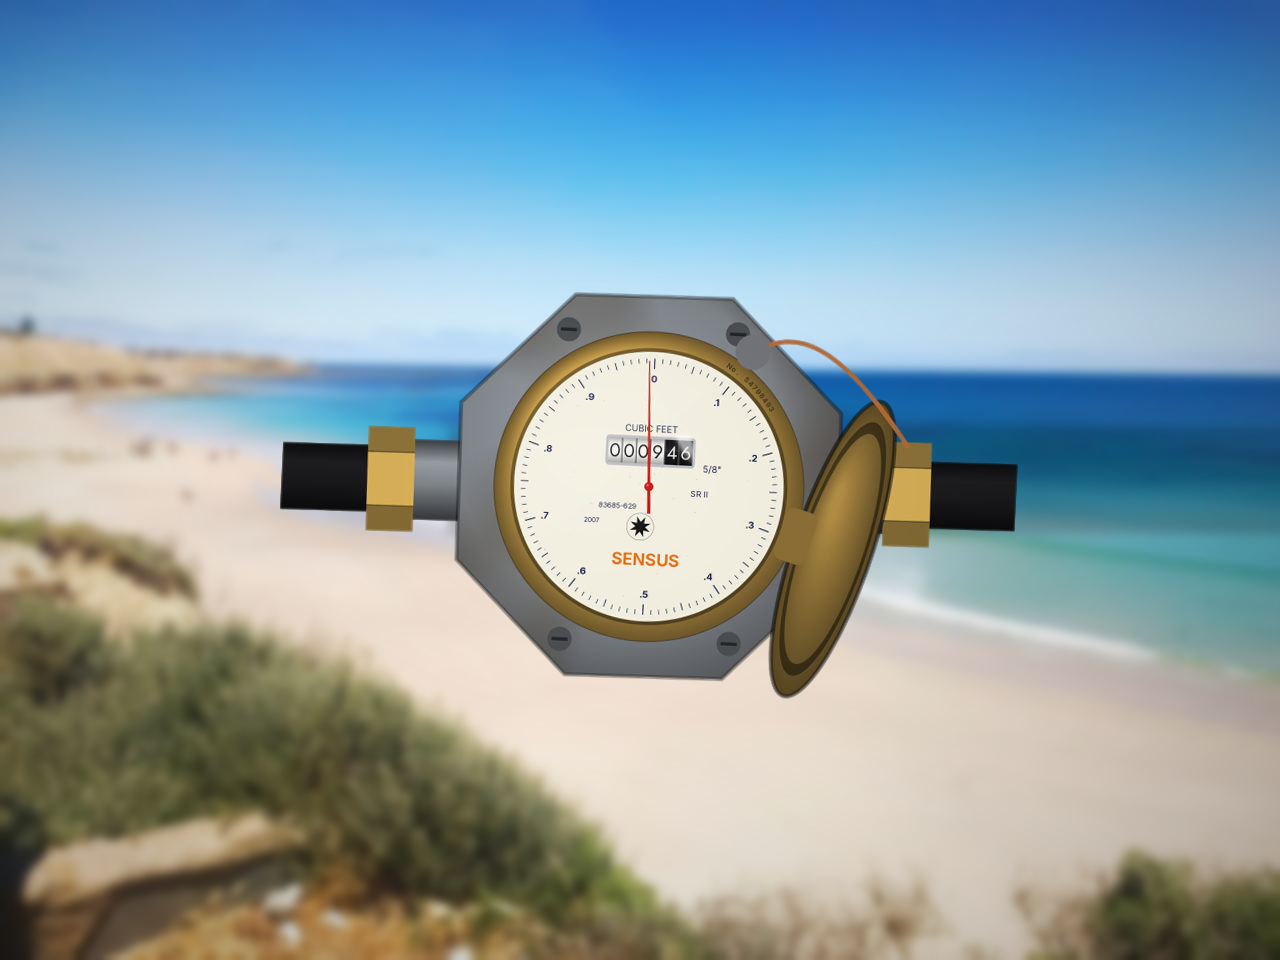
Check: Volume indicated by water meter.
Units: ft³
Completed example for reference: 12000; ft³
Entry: 945.99; ft³
